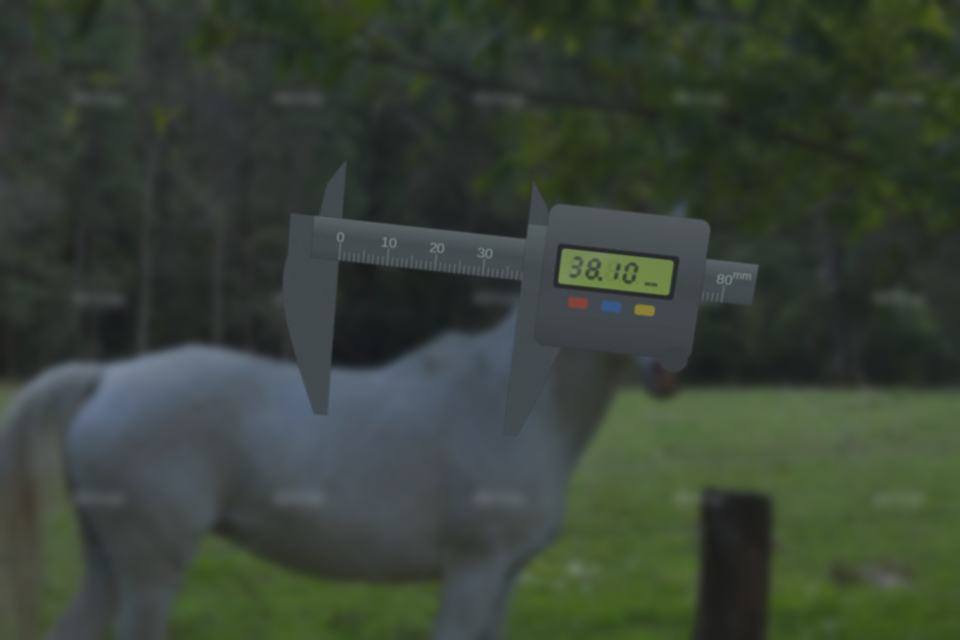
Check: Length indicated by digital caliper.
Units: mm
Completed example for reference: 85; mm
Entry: 38.10; mm
